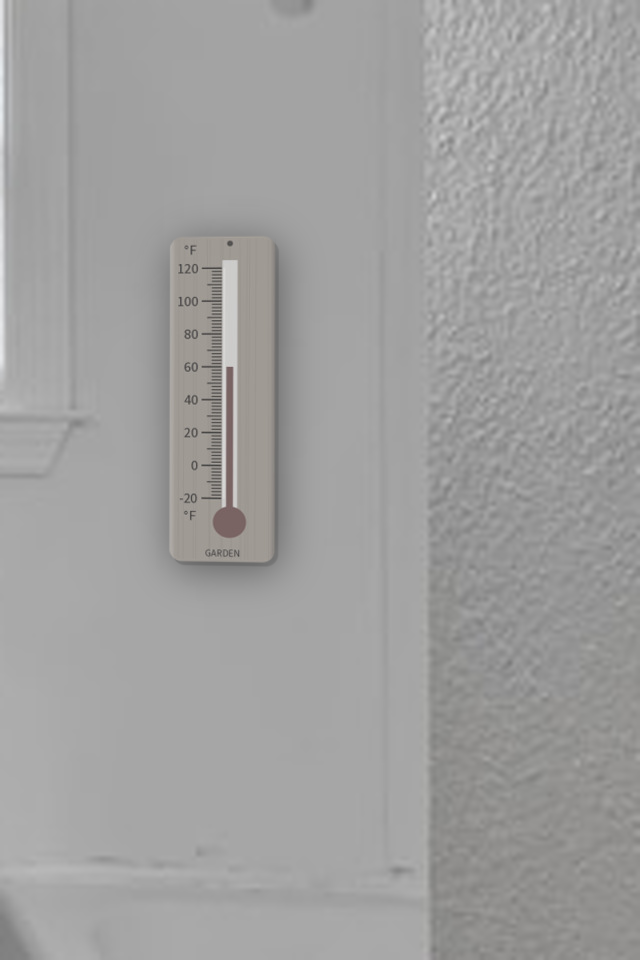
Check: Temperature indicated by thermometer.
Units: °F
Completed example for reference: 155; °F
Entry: 60; °F
